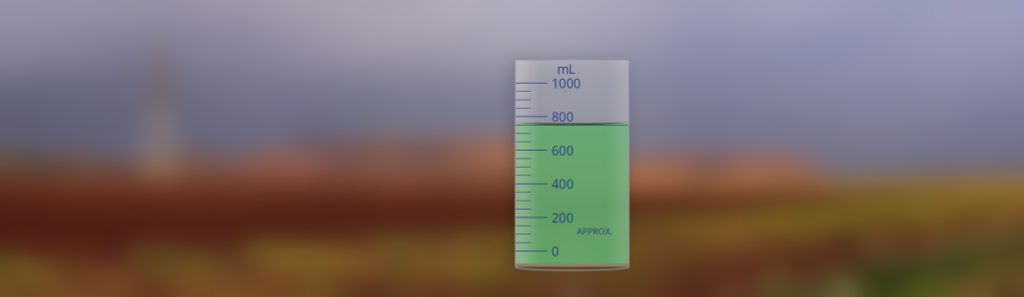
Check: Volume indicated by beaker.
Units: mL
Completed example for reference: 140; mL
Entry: 750; mL
